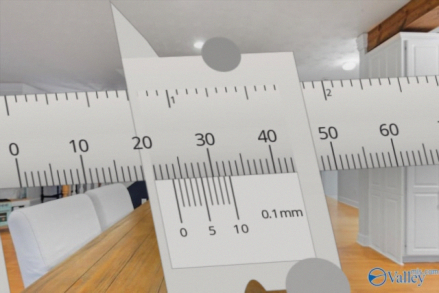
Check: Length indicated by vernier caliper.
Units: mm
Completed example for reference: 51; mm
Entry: 23.6; mm
